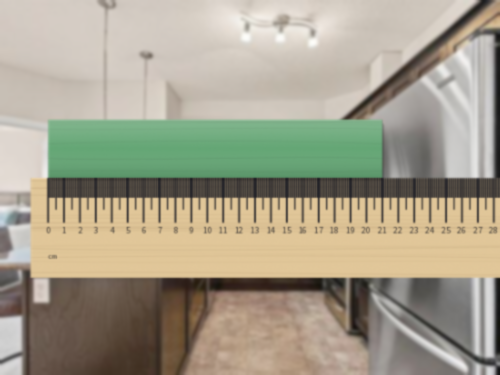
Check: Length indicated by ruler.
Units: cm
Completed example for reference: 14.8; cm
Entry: 21; cm
